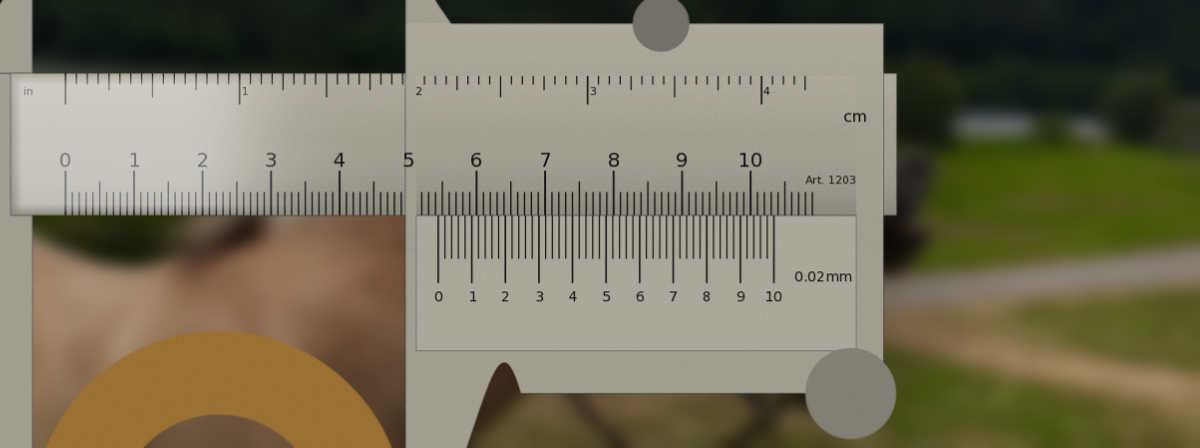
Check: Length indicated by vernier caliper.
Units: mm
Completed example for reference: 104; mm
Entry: 54.4; mm
